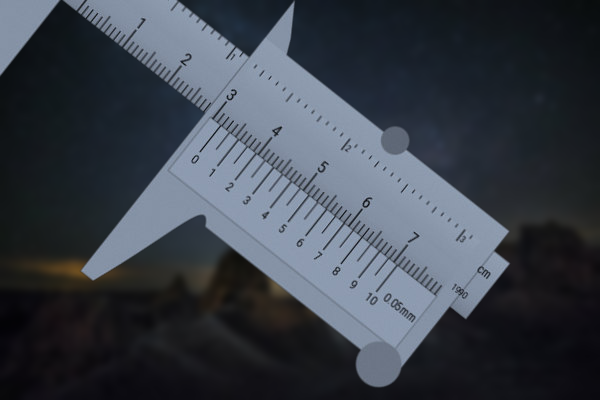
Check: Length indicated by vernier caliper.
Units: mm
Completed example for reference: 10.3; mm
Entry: 31.8; mm
